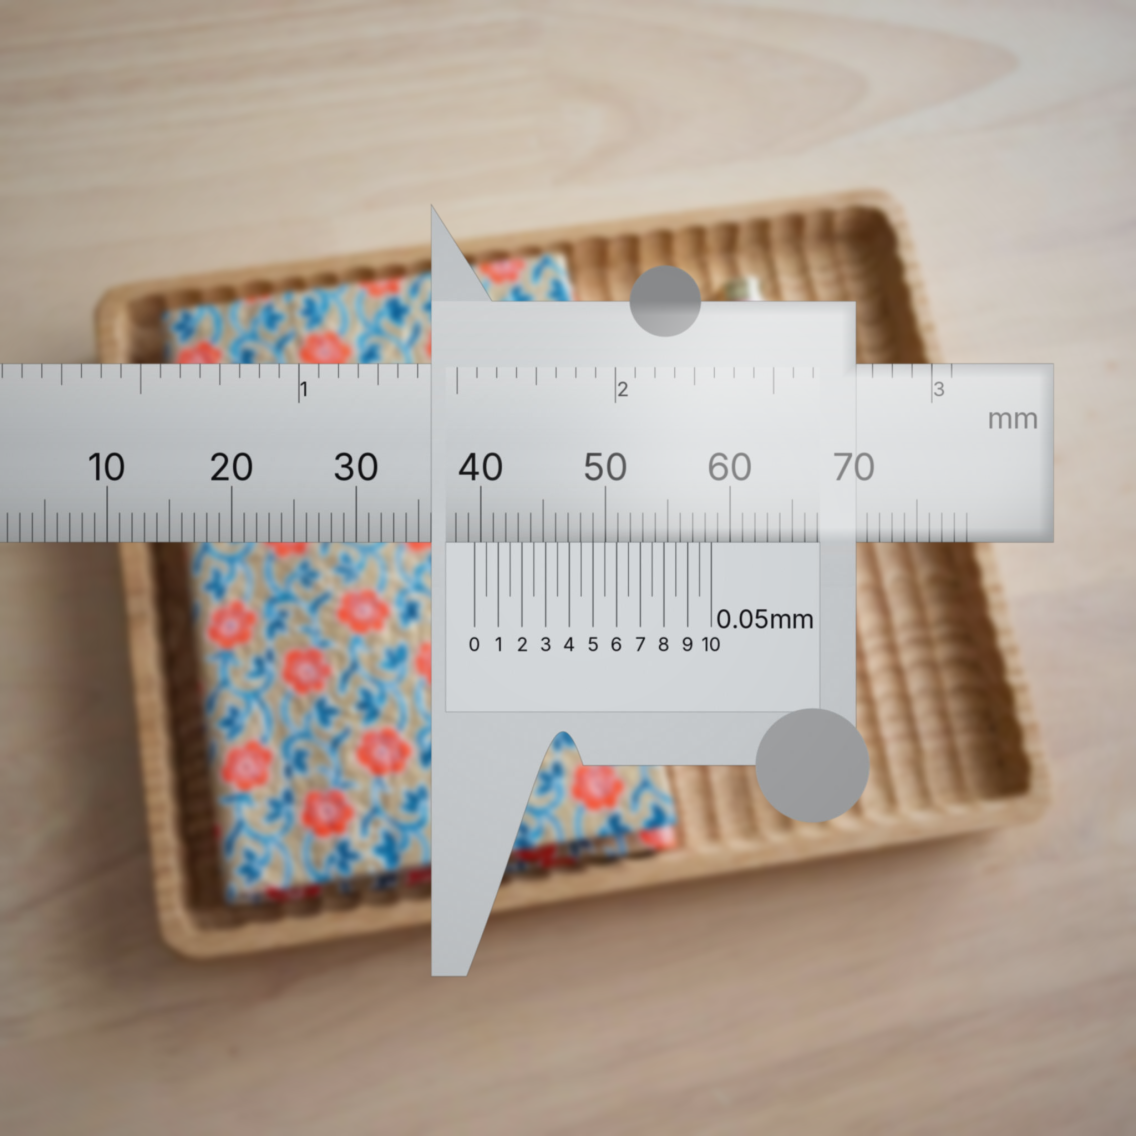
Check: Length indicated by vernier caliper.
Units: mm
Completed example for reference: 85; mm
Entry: 39.5; mm
